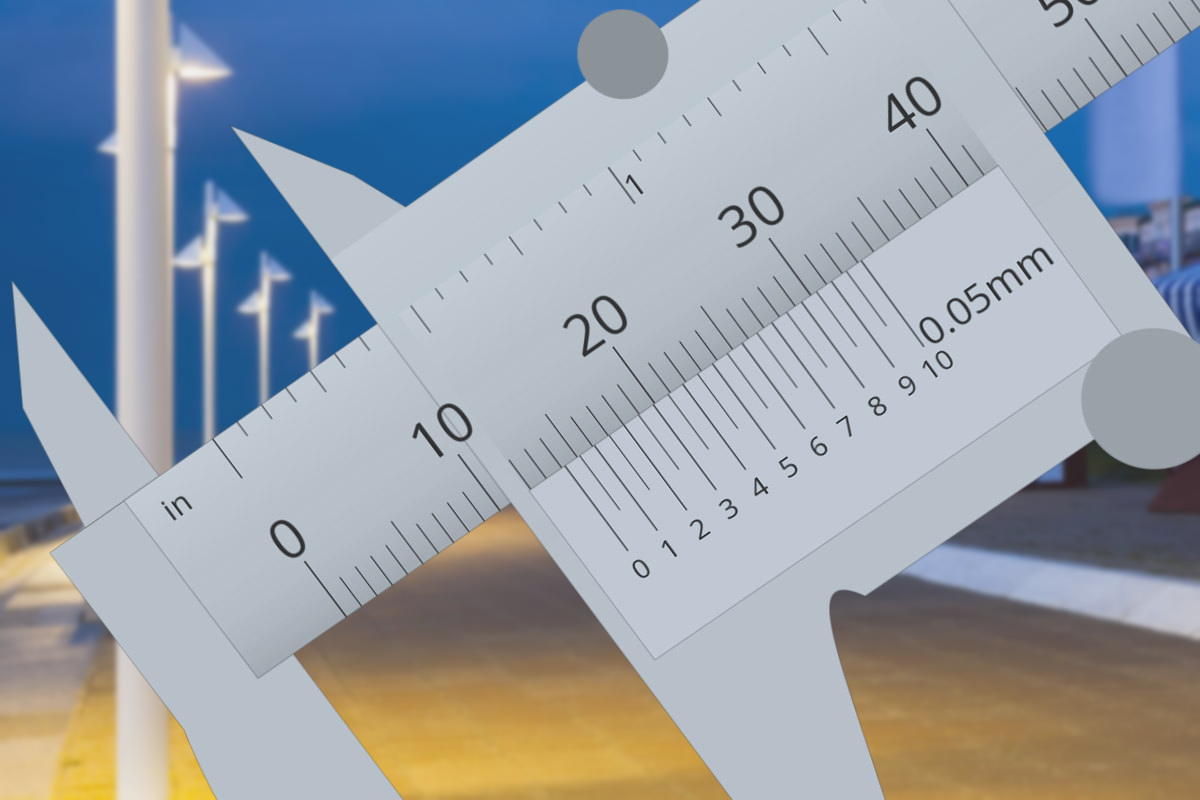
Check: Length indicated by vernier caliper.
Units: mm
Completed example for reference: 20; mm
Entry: 14.2; mm
